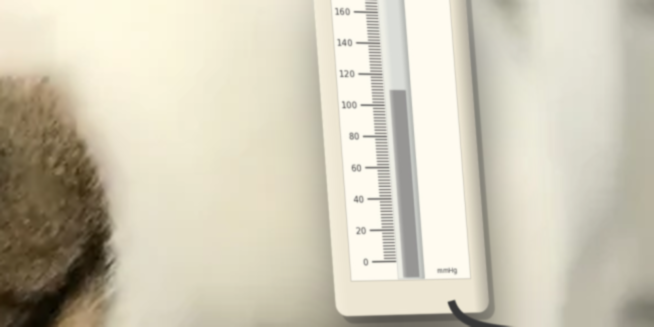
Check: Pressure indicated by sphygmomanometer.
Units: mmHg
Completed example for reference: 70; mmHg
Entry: 110; mmHg
